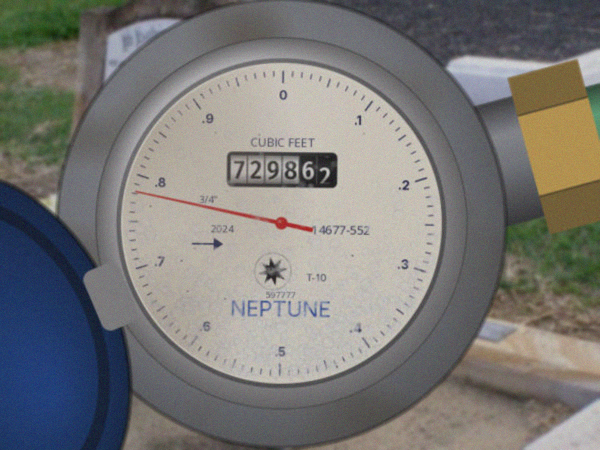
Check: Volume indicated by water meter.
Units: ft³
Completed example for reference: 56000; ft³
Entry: 729861.78; ft³
